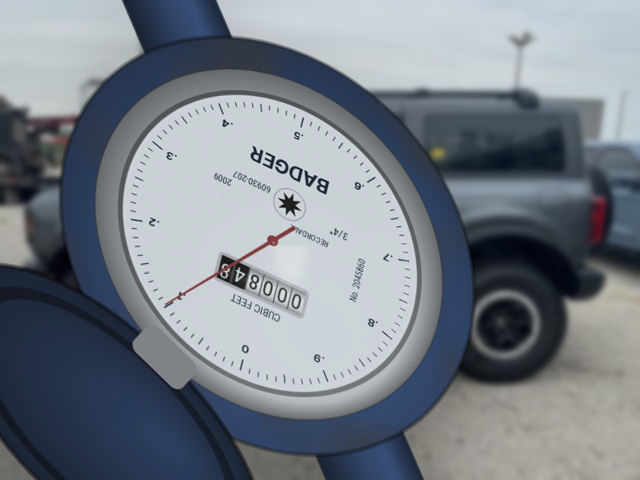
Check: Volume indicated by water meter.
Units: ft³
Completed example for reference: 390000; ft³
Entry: 848.10; ft³
